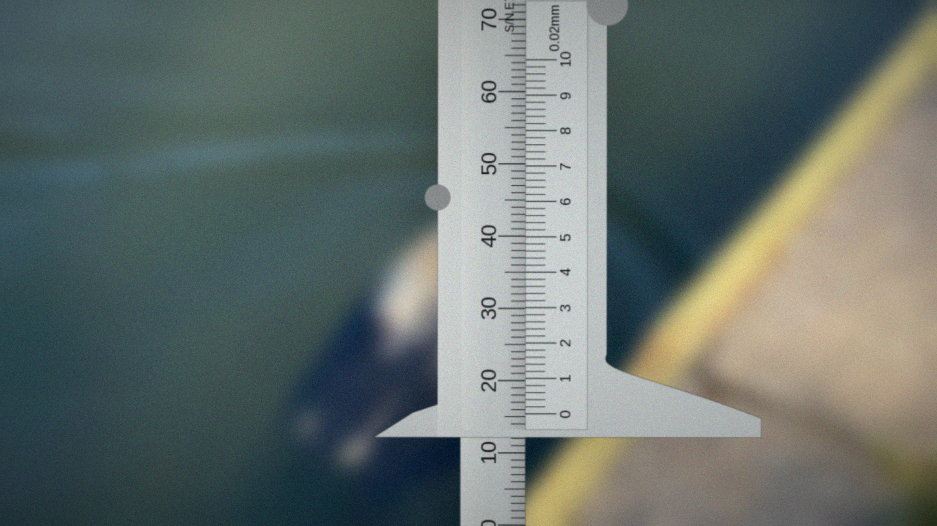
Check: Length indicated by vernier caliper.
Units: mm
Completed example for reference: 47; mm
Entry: 15.4; mm
